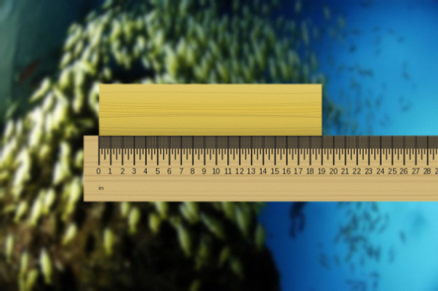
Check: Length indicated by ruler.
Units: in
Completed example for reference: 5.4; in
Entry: 19; in
